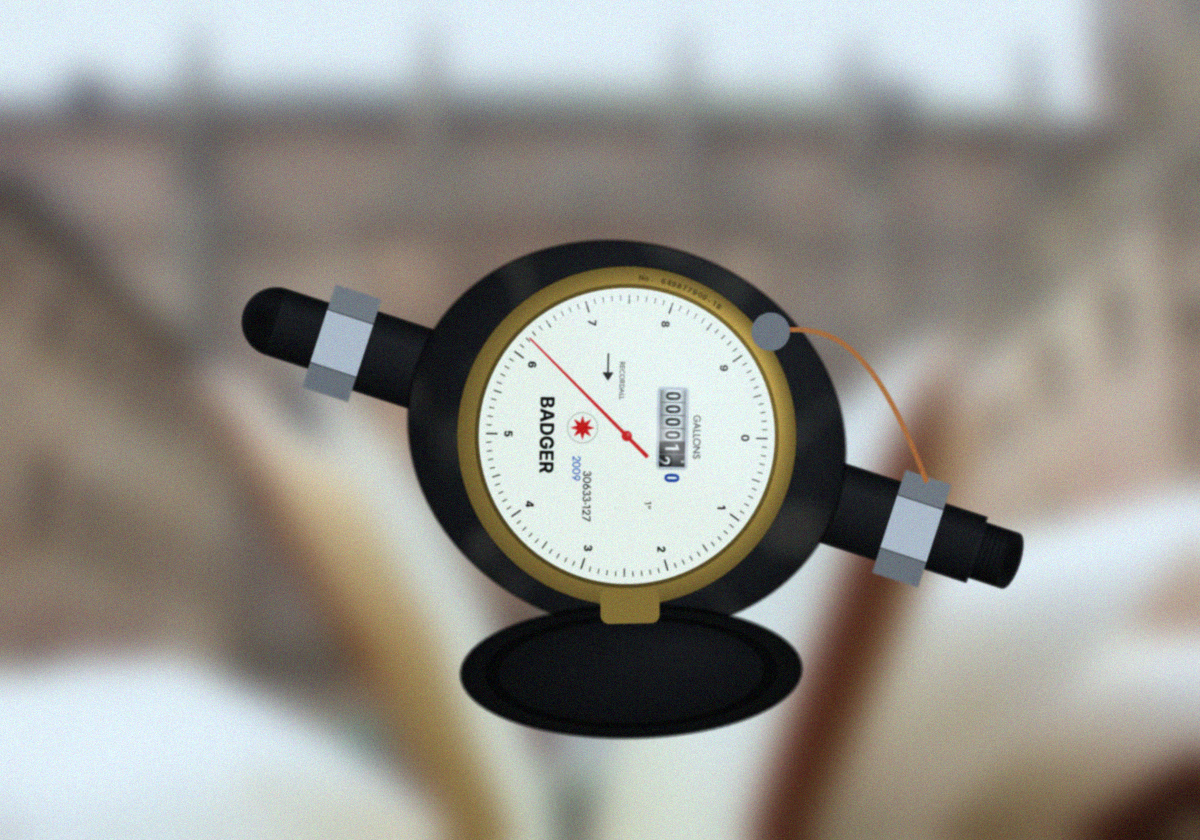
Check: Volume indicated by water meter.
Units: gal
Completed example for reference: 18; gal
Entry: 116.2; gal
